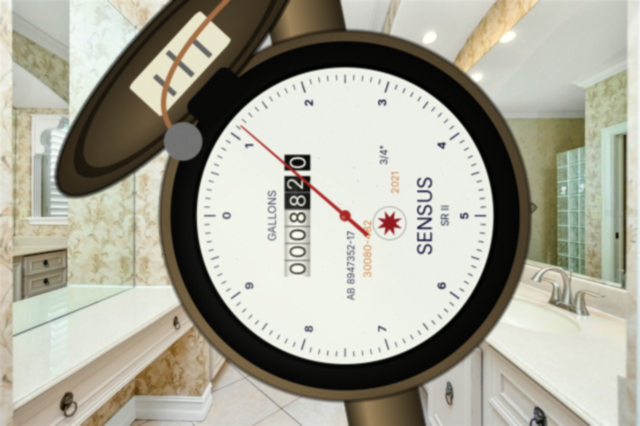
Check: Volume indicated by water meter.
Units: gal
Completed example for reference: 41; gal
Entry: 8821.1; gal
